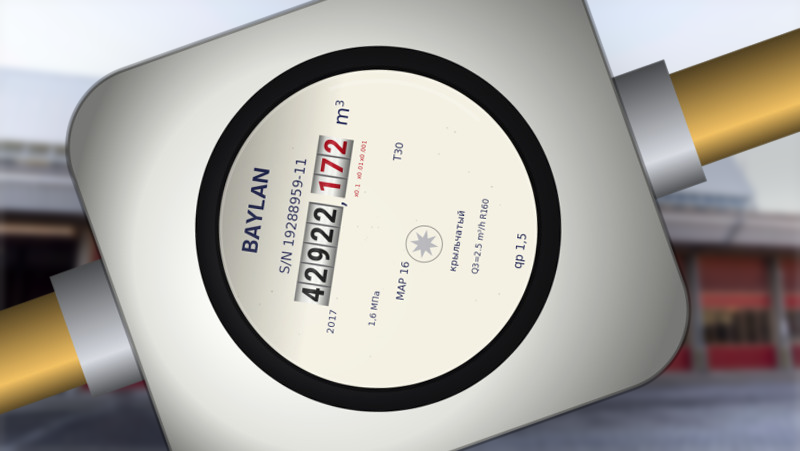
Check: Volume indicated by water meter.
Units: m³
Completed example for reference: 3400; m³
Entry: 42922.172; m³
